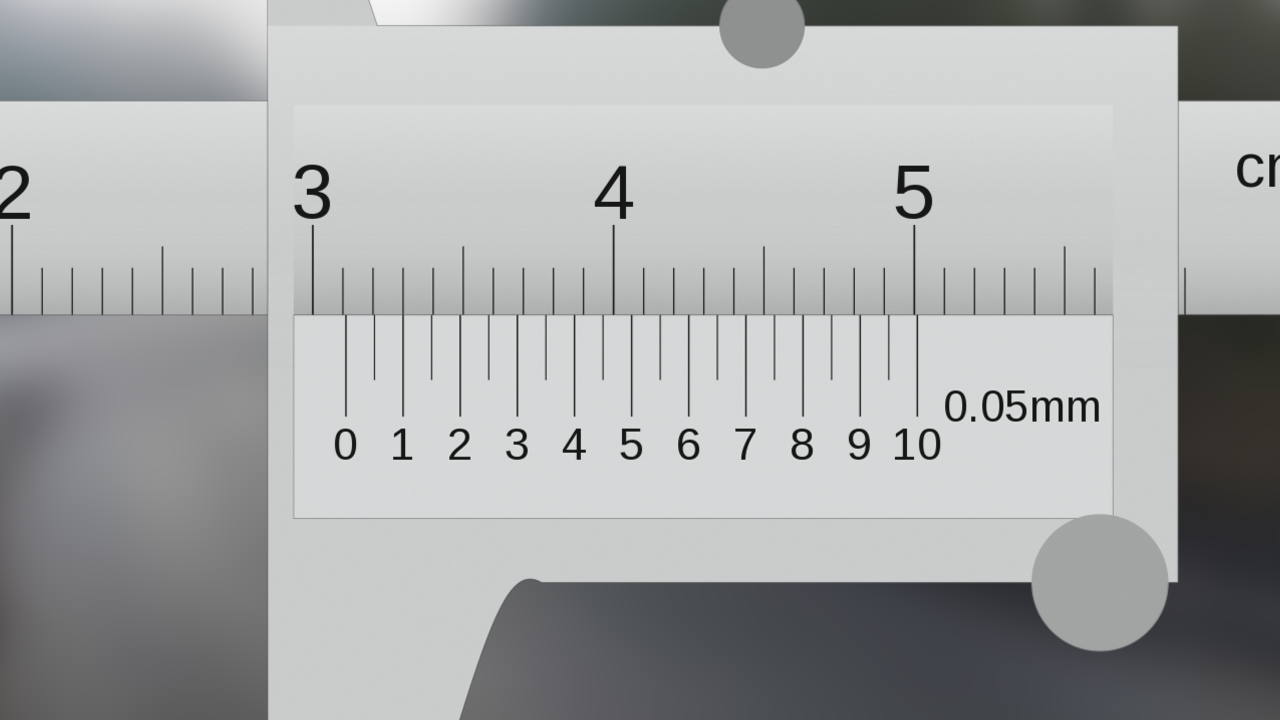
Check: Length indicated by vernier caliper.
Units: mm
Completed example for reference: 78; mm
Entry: 31.10; mm
